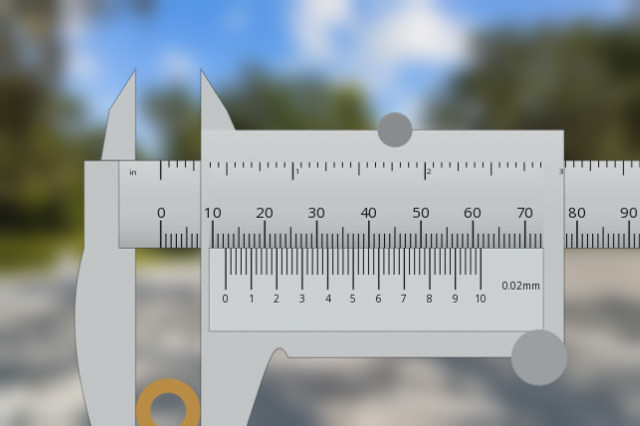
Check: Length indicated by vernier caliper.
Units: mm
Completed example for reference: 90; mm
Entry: 12.5; mm
